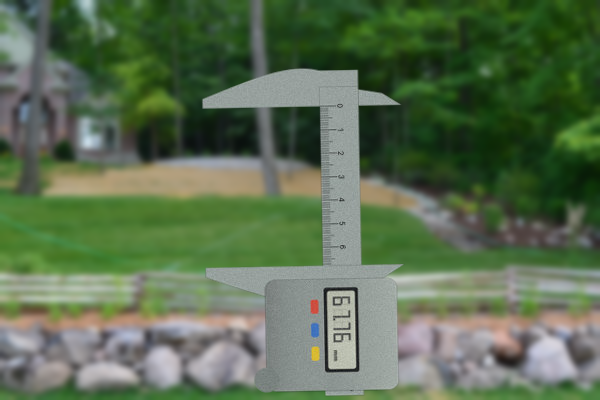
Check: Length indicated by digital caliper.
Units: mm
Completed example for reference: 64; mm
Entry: 67.76; mm
